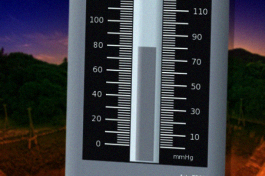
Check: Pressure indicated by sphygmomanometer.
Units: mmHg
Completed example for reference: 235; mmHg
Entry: 80; mmHg
